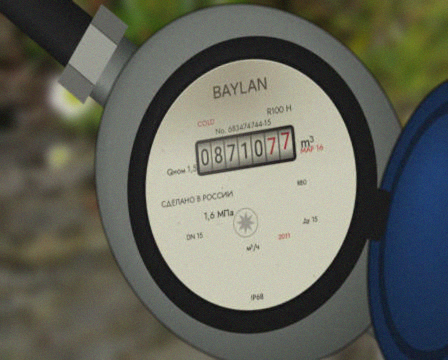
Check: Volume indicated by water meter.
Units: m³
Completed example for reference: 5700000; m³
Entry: 8710.77; m³
